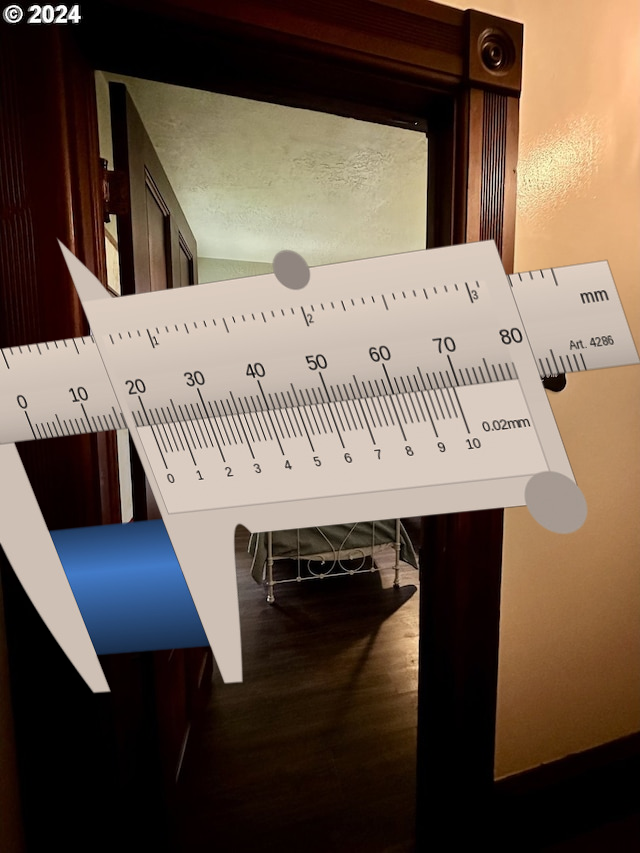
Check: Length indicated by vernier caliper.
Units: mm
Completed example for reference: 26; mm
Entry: 20.2; mm
